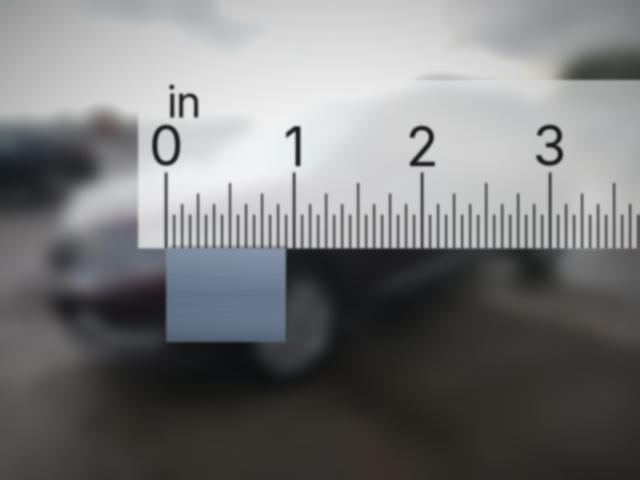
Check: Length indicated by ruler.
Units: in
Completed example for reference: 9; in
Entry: 0.9375; in
